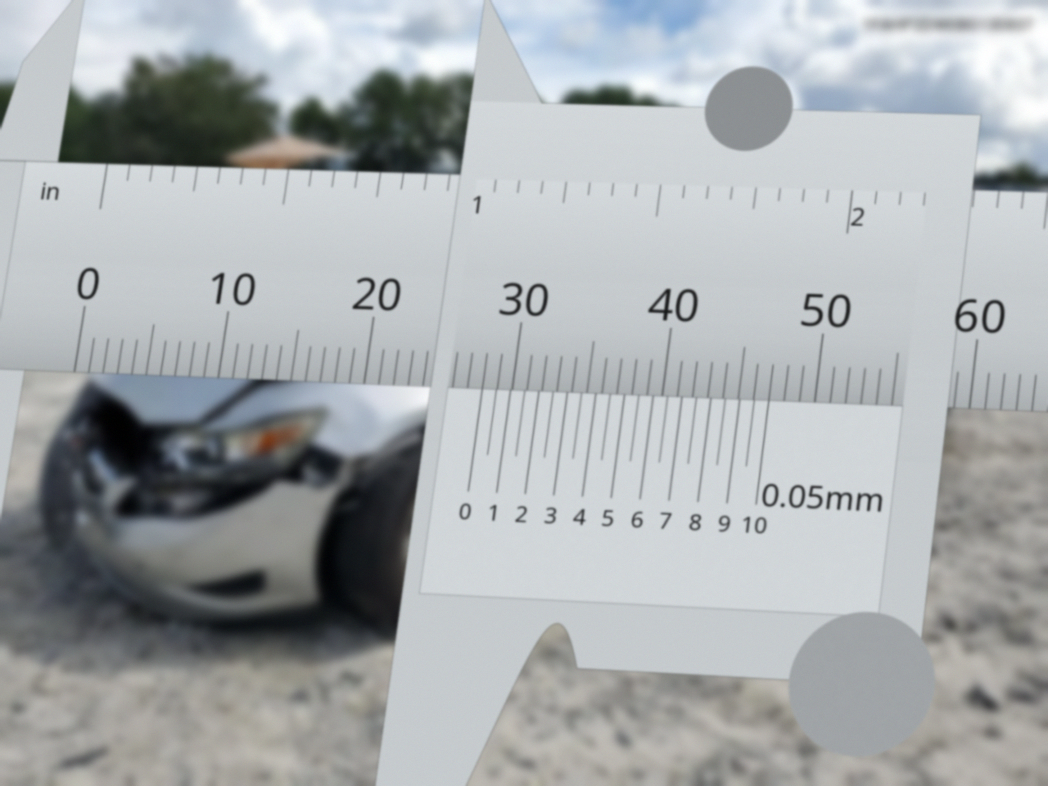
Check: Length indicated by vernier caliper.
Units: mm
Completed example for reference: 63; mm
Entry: 28.0; mm
